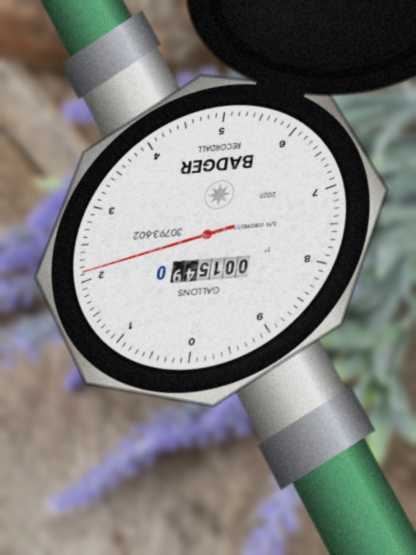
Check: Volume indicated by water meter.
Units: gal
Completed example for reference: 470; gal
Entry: 15492.1; gal
